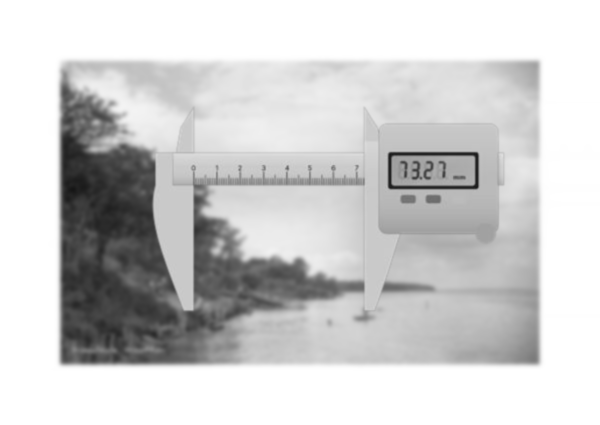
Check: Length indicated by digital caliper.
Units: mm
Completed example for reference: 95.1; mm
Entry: 73.27; mm
